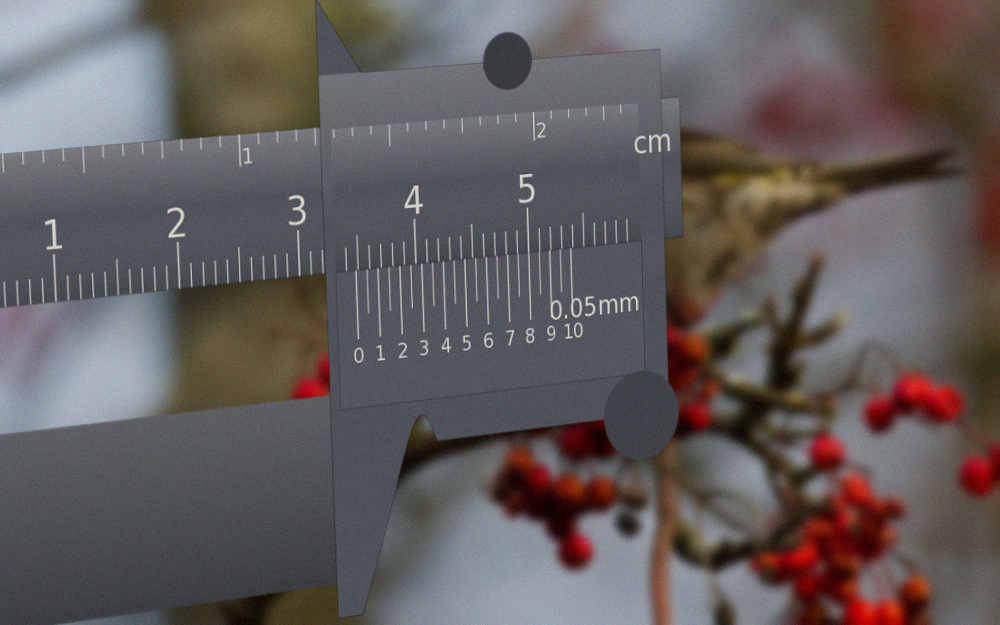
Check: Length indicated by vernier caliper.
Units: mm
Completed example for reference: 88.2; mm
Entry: 34.8; mm
